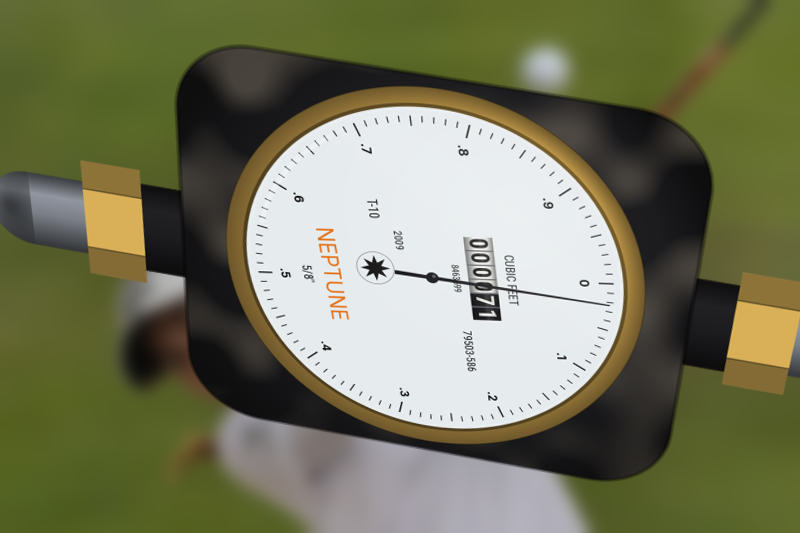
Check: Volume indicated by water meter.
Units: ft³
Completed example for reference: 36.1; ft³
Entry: 71.02; ft³
